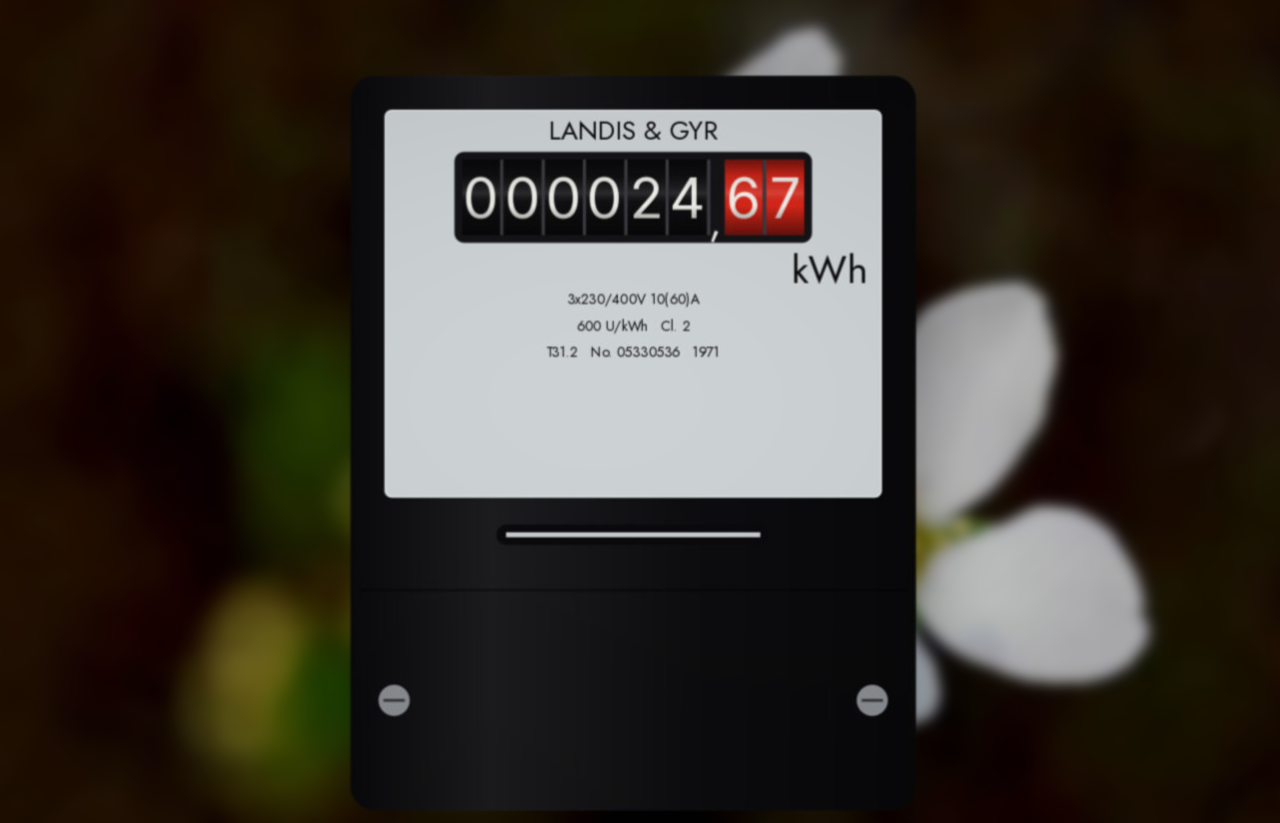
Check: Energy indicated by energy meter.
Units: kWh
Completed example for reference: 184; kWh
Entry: 24.67; kWh
